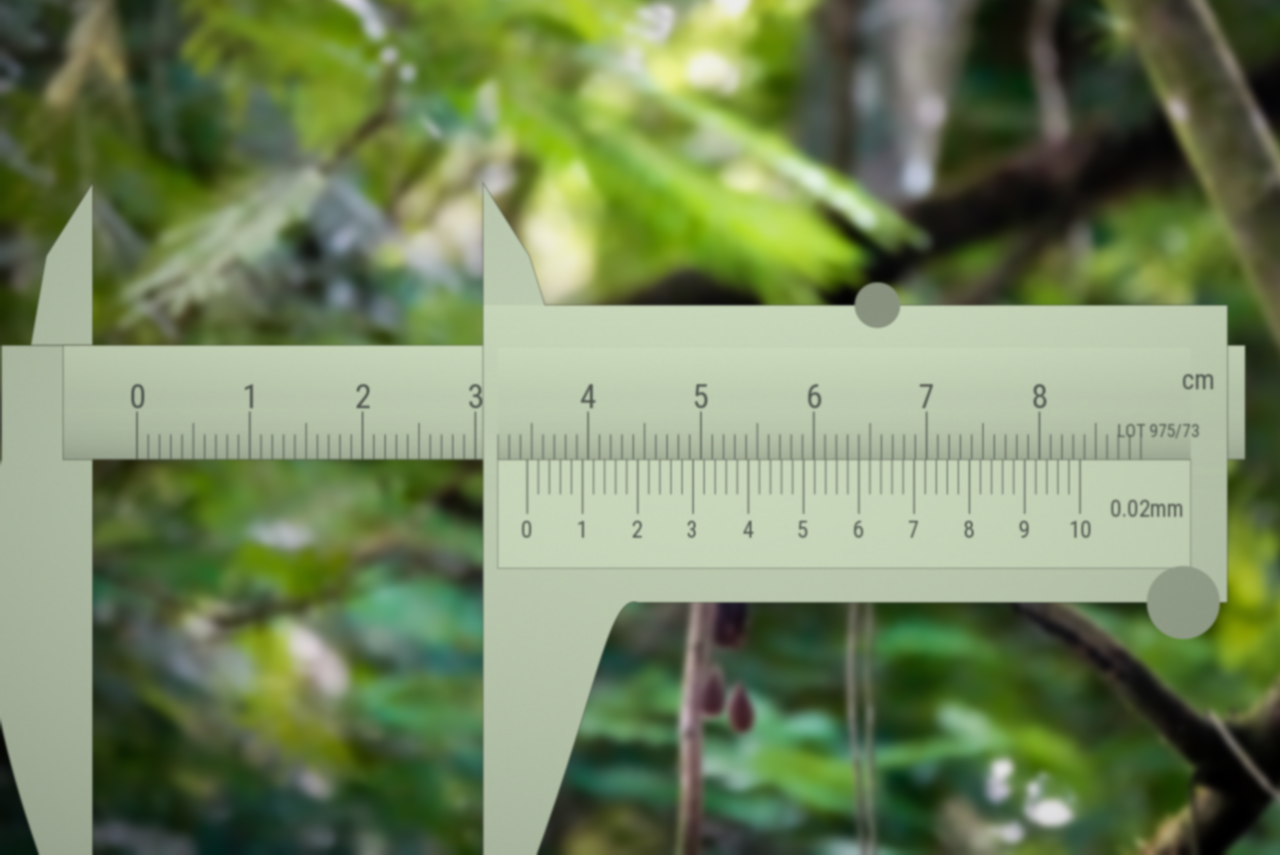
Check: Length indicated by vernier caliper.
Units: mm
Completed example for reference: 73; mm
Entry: 34.6; mm
